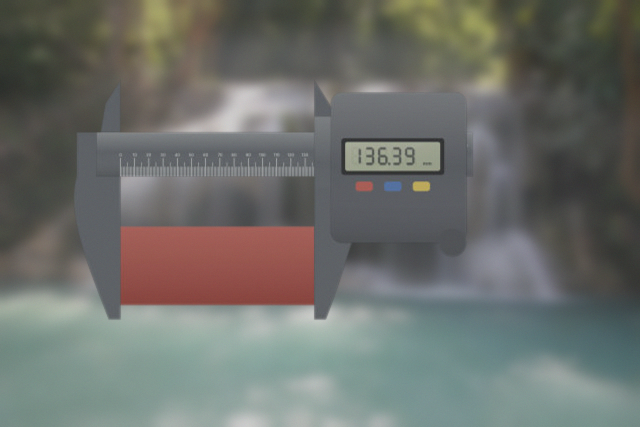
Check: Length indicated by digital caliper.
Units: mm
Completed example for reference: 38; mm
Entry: 136.39; mm
